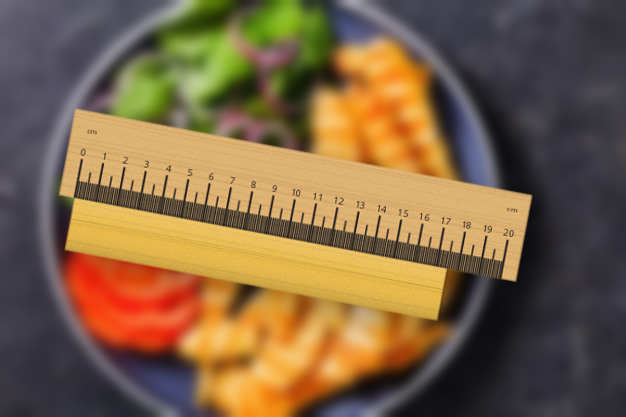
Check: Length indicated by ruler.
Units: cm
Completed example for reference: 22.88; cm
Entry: 17.5; cm
